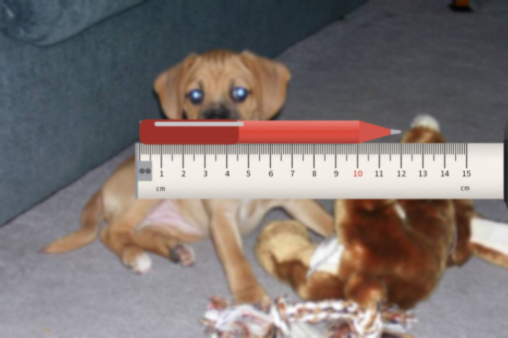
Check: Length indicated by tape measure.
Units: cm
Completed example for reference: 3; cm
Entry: 12; cm
